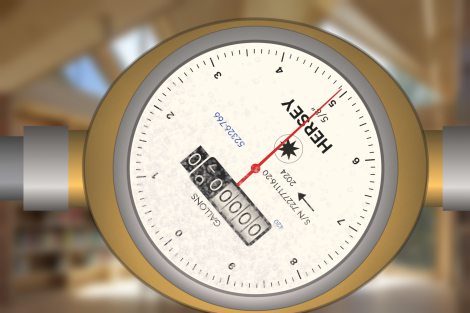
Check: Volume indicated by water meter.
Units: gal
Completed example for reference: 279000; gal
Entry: 64.9; gal
